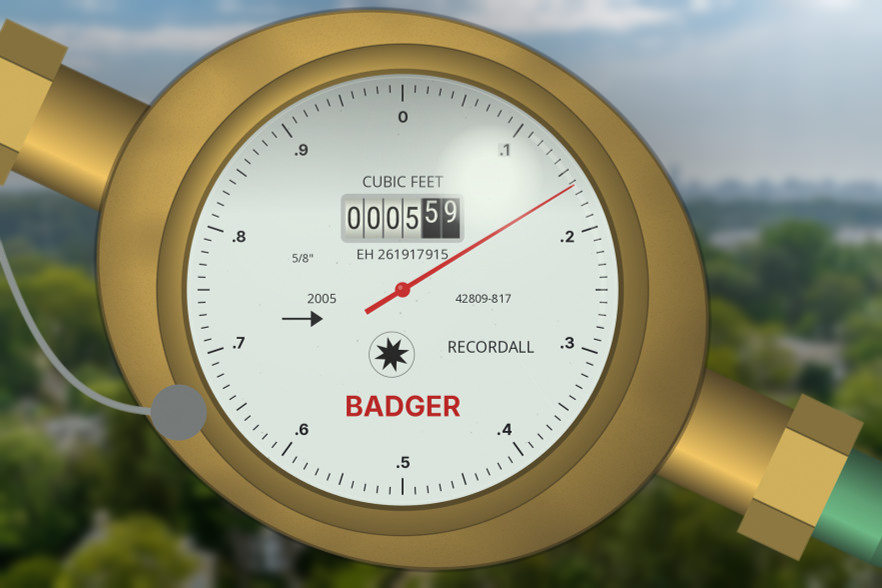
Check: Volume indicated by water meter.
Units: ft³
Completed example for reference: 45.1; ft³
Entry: 559.16; ft³
